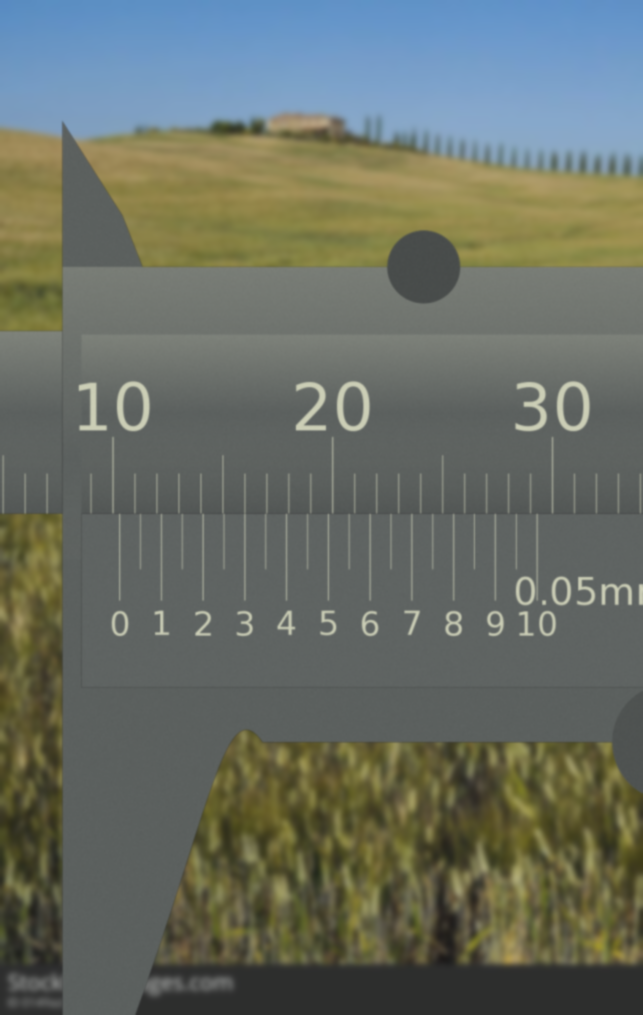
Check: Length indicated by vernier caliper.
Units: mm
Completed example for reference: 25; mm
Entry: 10.3; mm
